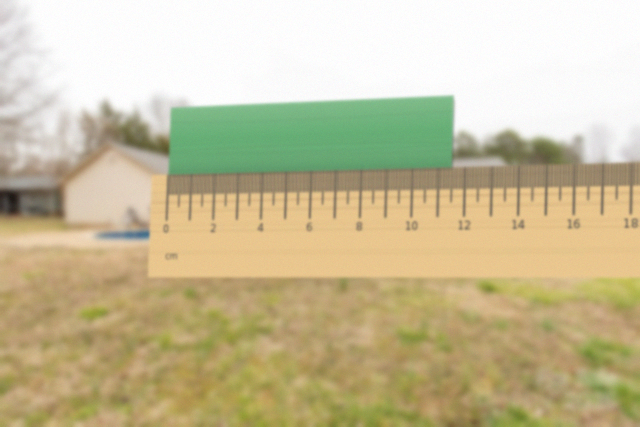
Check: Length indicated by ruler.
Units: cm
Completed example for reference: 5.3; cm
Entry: 11.5; cm
